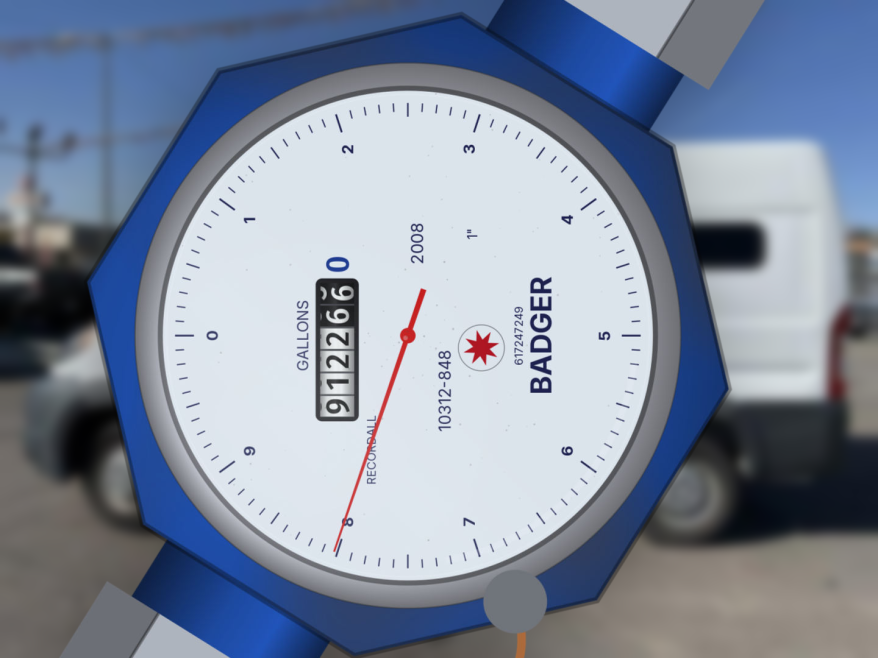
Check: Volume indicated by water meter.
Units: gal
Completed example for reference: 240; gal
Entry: 9122658.0; gal
